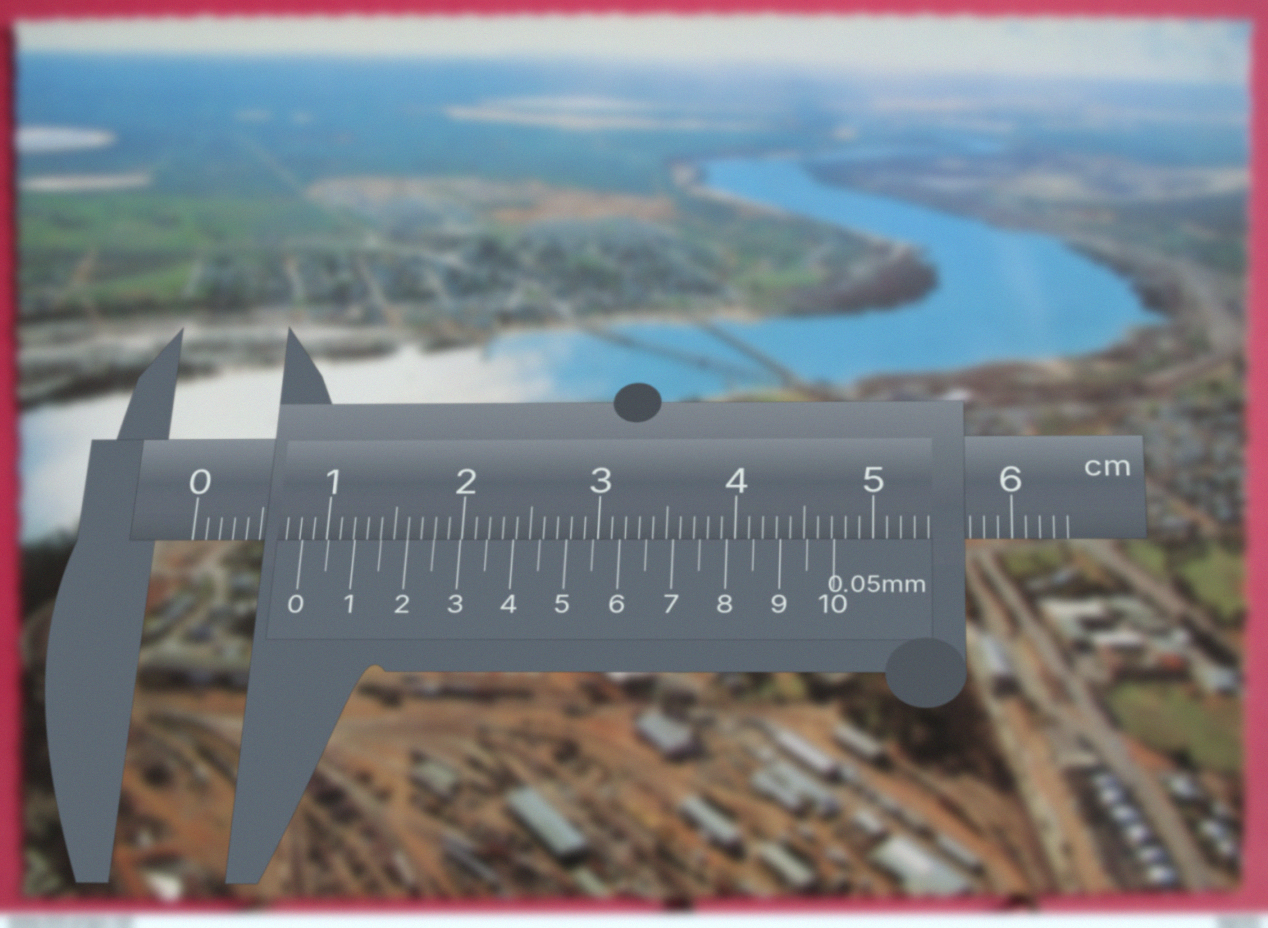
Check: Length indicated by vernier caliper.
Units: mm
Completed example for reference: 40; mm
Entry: 8.2; mm
